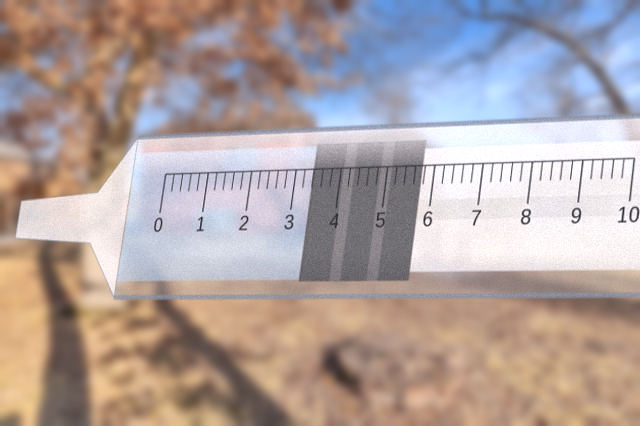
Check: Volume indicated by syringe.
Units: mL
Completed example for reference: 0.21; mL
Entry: 3.4; mL
